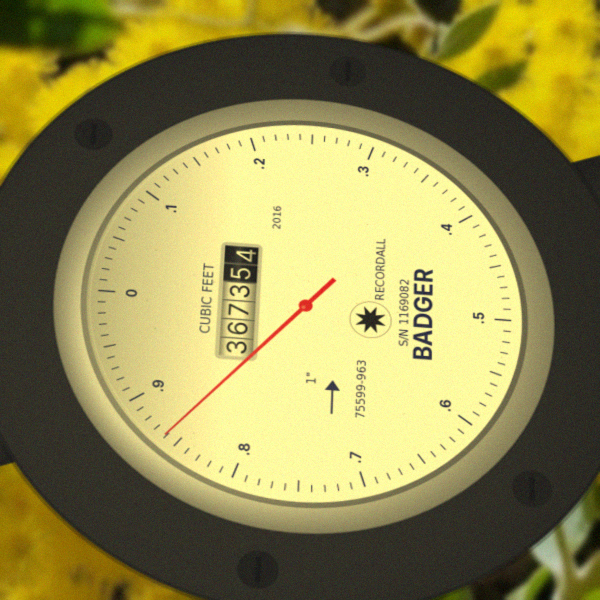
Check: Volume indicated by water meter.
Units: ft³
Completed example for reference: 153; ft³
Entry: 367353.86; ft³
